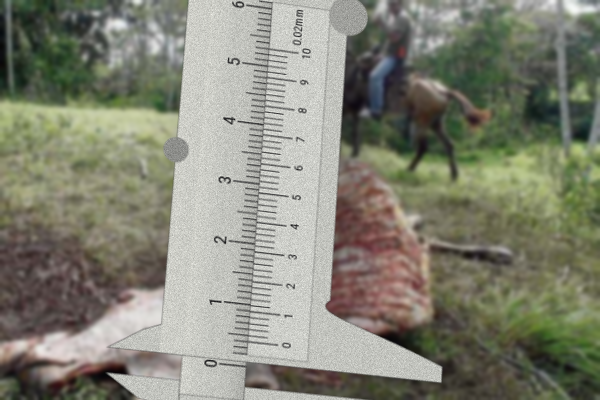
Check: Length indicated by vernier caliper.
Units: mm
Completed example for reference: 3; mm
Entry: 4.0; mm
